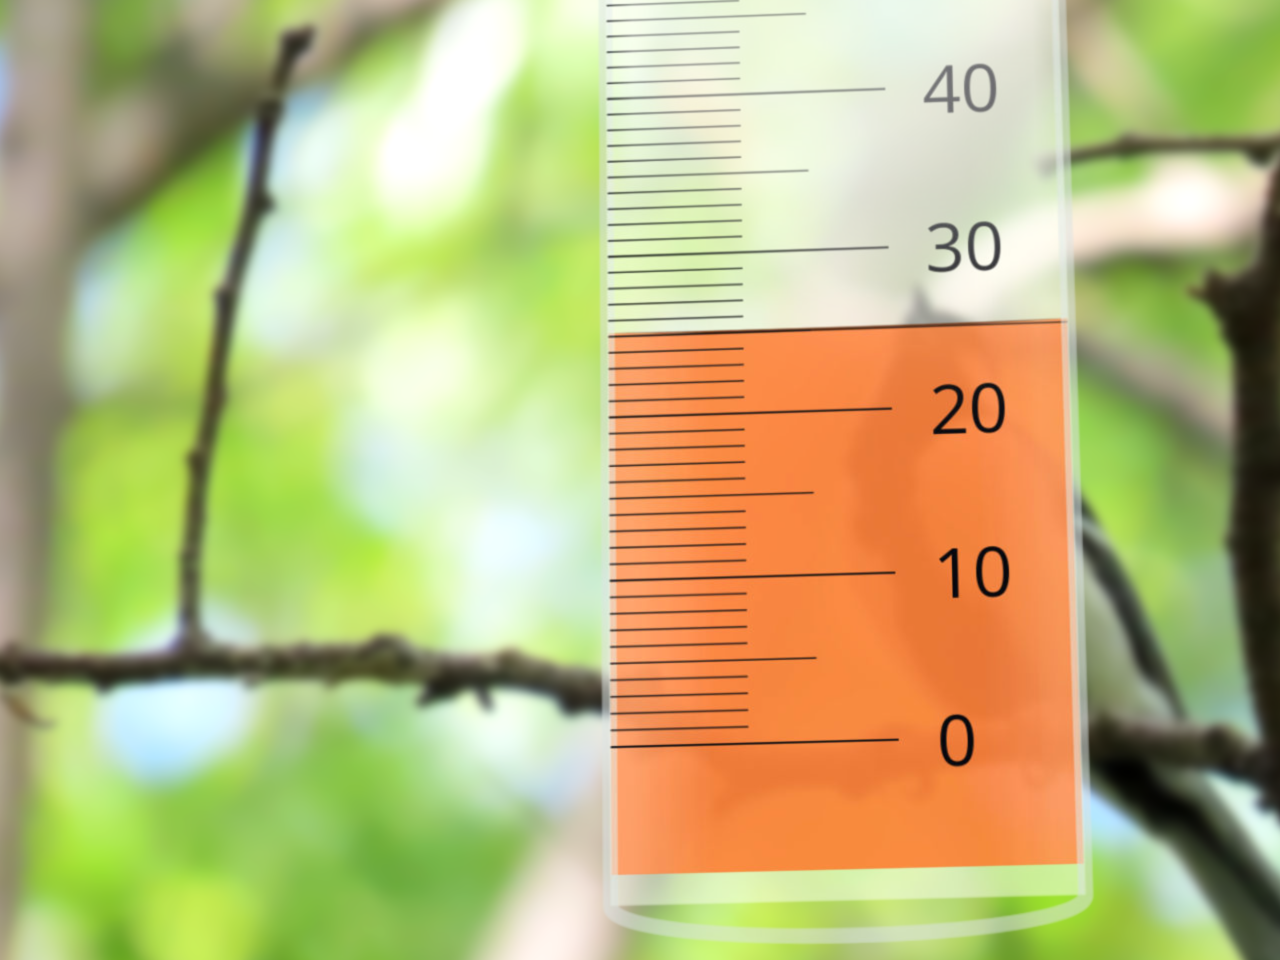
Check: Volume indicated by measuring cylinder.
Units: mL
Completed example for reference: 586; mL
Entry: 25; mL
